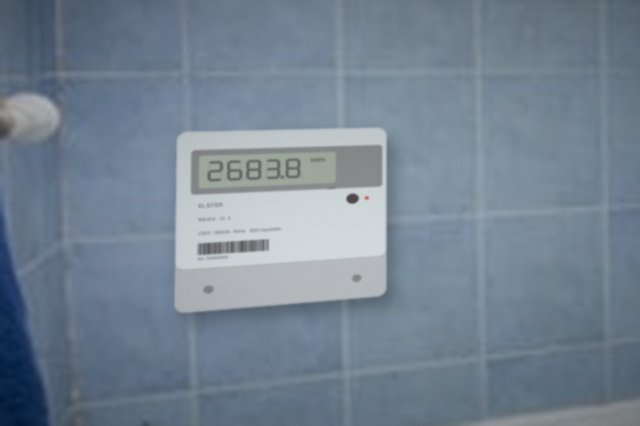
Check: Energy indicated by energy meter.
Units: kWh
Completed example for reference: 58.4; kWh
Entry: 2683.8; kWh
